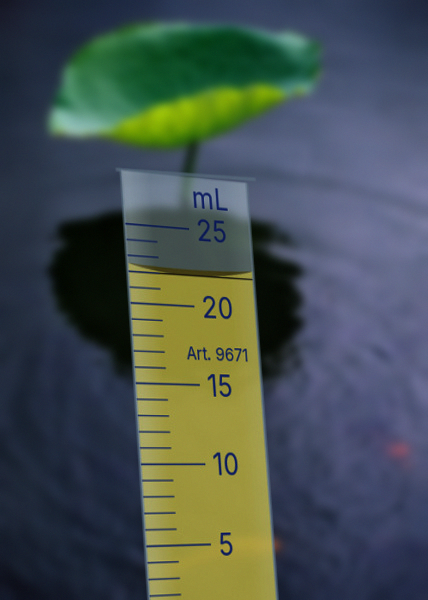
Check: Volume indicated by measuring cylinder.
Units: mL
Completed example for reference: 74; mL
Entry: 22; mL
